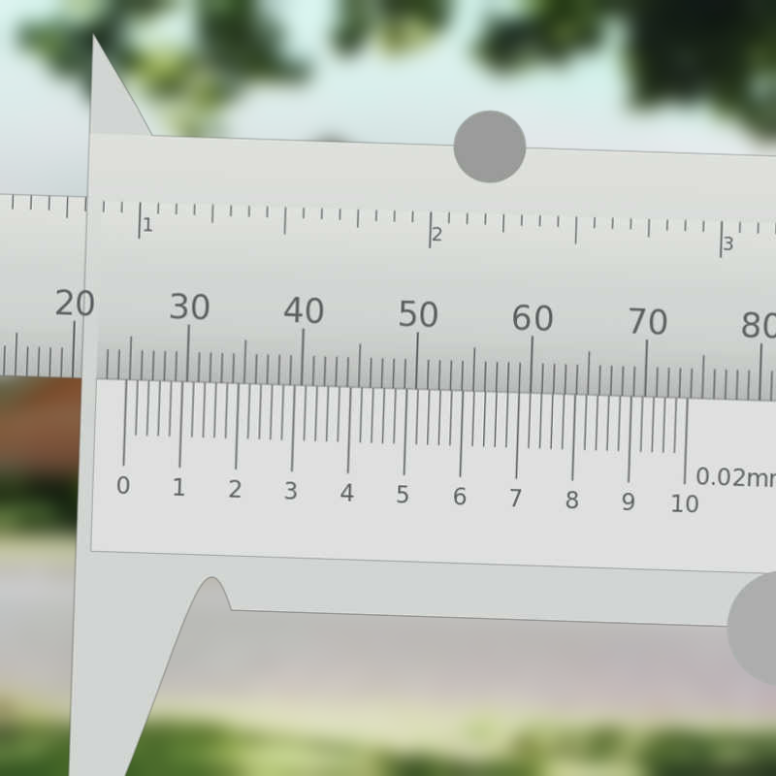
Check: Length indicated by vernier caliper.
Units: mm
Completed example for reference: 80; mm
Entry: 24.7; mm
